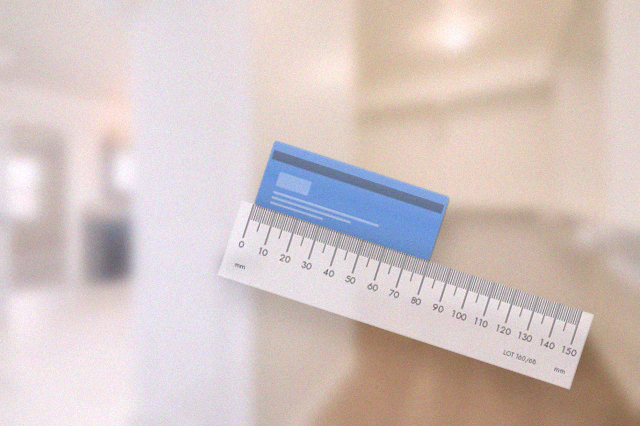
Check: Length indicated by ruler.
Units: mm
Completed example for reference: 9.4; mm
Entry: 80; mm
